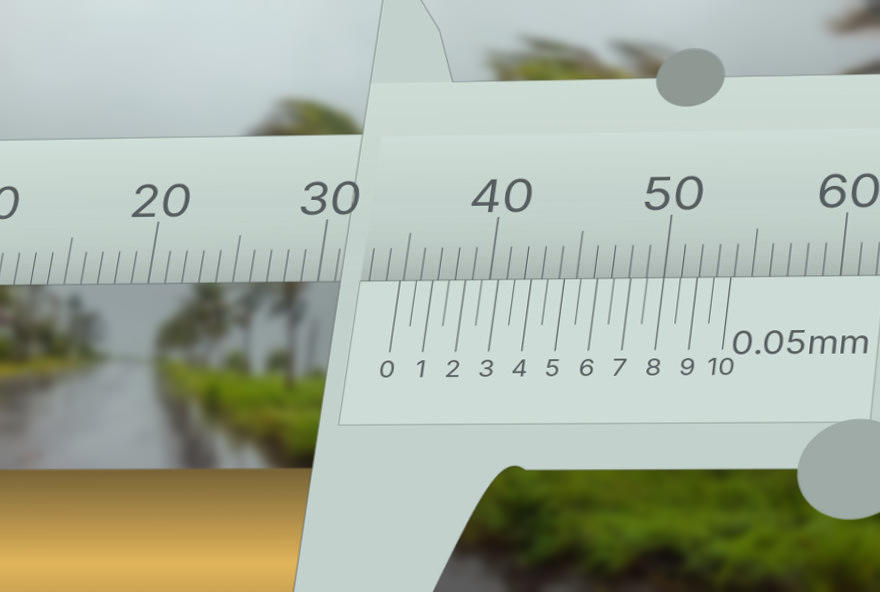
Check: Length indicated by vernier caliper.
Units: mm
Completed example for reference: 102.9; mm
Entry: 34.8; mm
